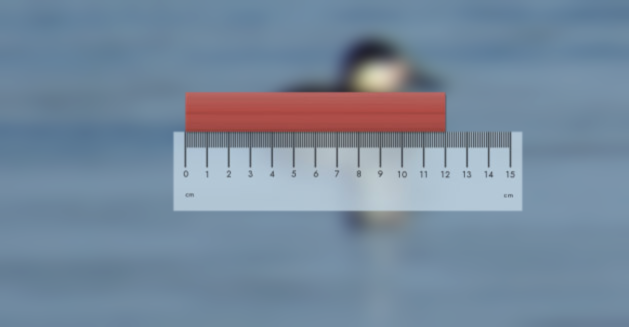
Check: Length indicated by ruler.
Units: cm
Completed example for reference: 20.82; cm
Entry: 12; cm
